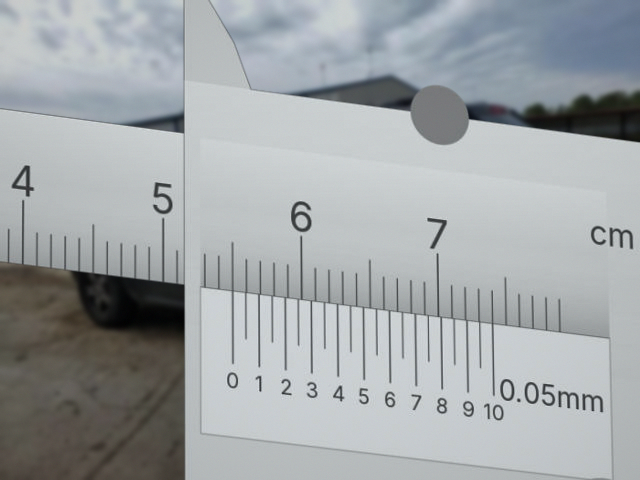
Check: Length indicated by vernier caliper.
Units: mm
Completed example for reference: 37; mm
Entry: 55.0; mm
